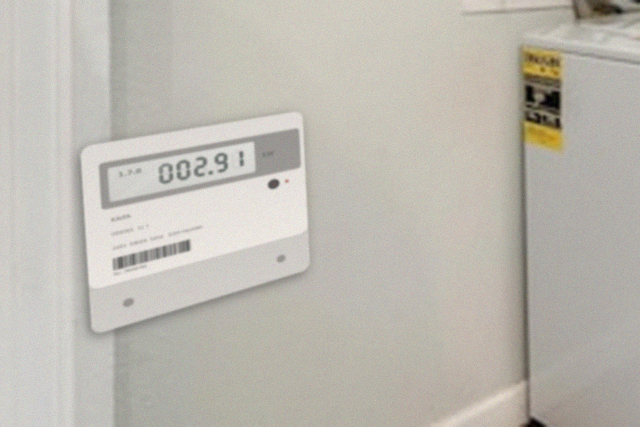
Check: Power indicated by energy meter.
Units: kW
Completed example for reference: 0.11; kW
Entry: 2.91; kW
